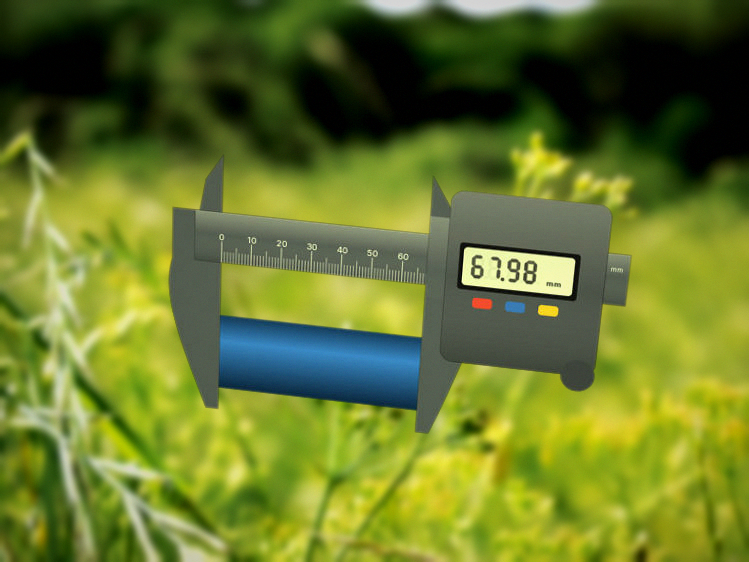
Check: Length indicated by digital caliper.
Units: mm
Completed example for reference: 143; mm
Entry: 67.98; mm
